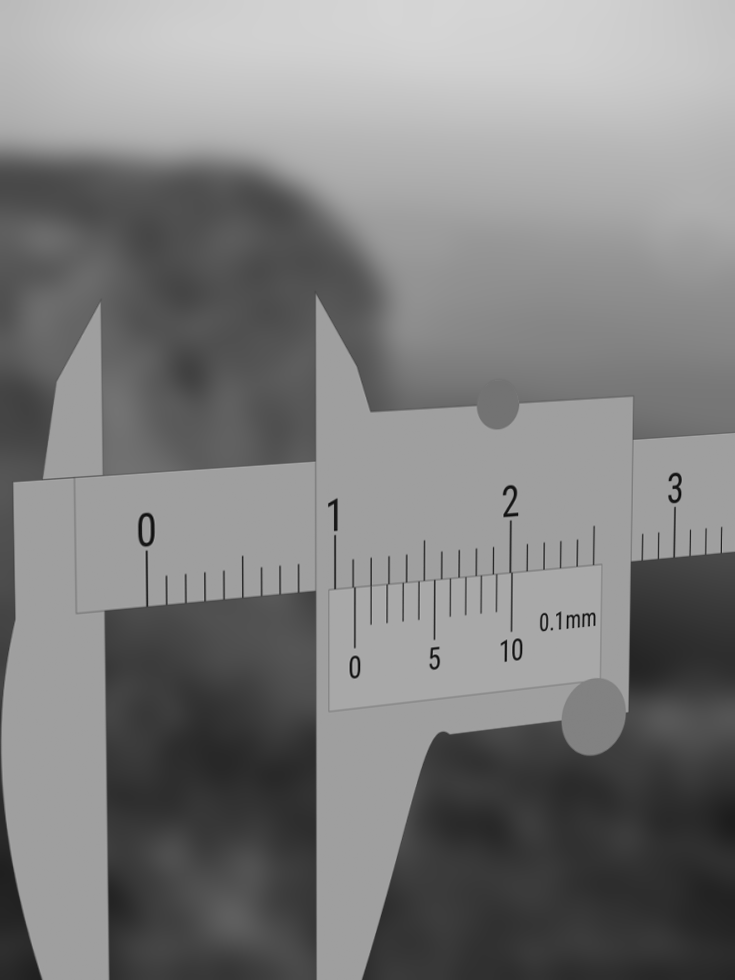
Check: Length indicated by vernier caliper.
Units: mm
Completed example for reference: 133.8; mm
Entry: 11.1; mm
